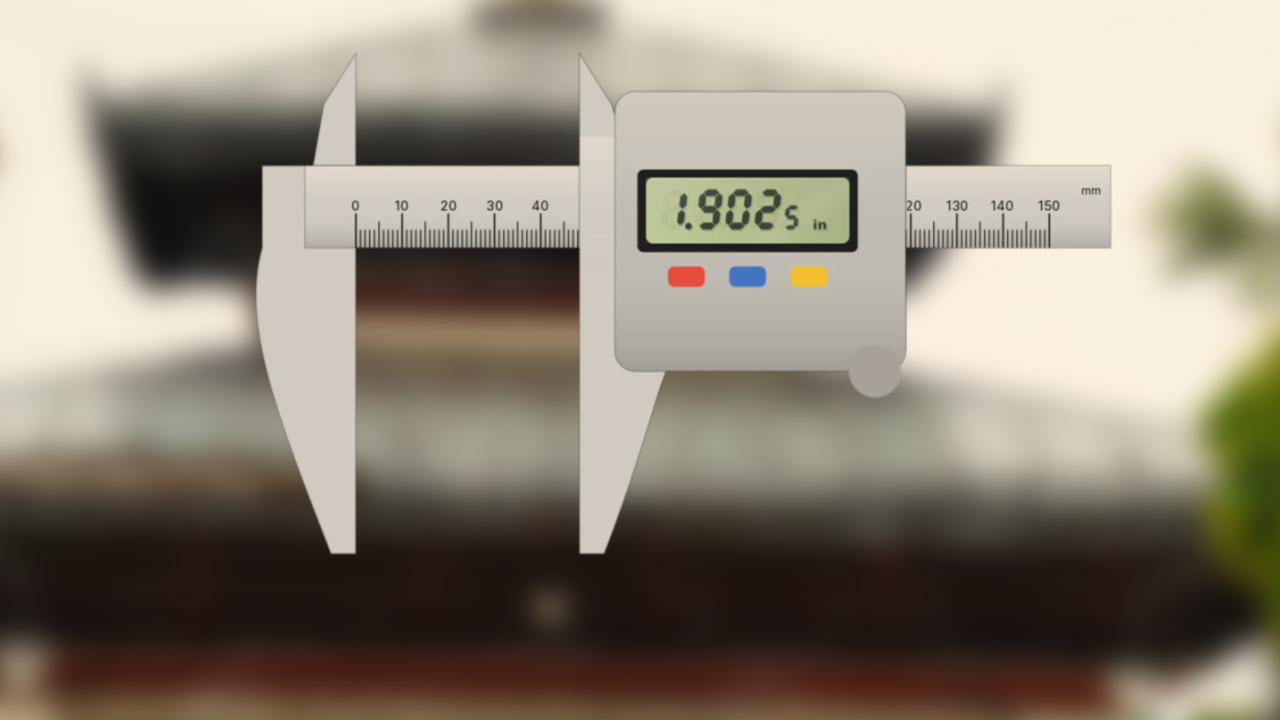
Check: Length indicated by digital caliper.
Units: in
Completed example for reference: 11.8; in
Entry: 1.9025; in
